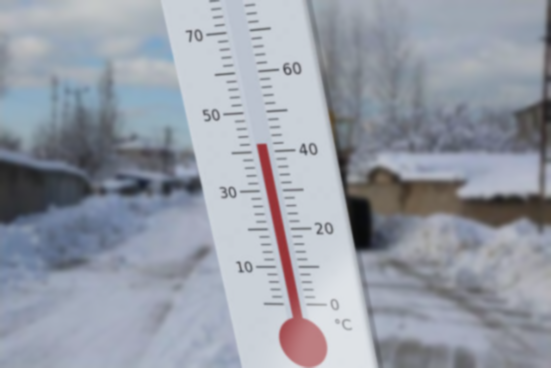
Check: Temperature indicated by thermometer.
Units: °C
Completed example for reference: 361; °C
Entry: 42; °C
